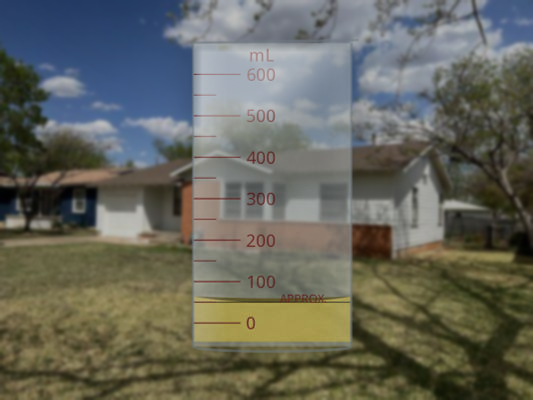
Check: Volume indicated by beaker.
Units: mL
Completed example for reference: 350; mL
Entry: 50; mL
